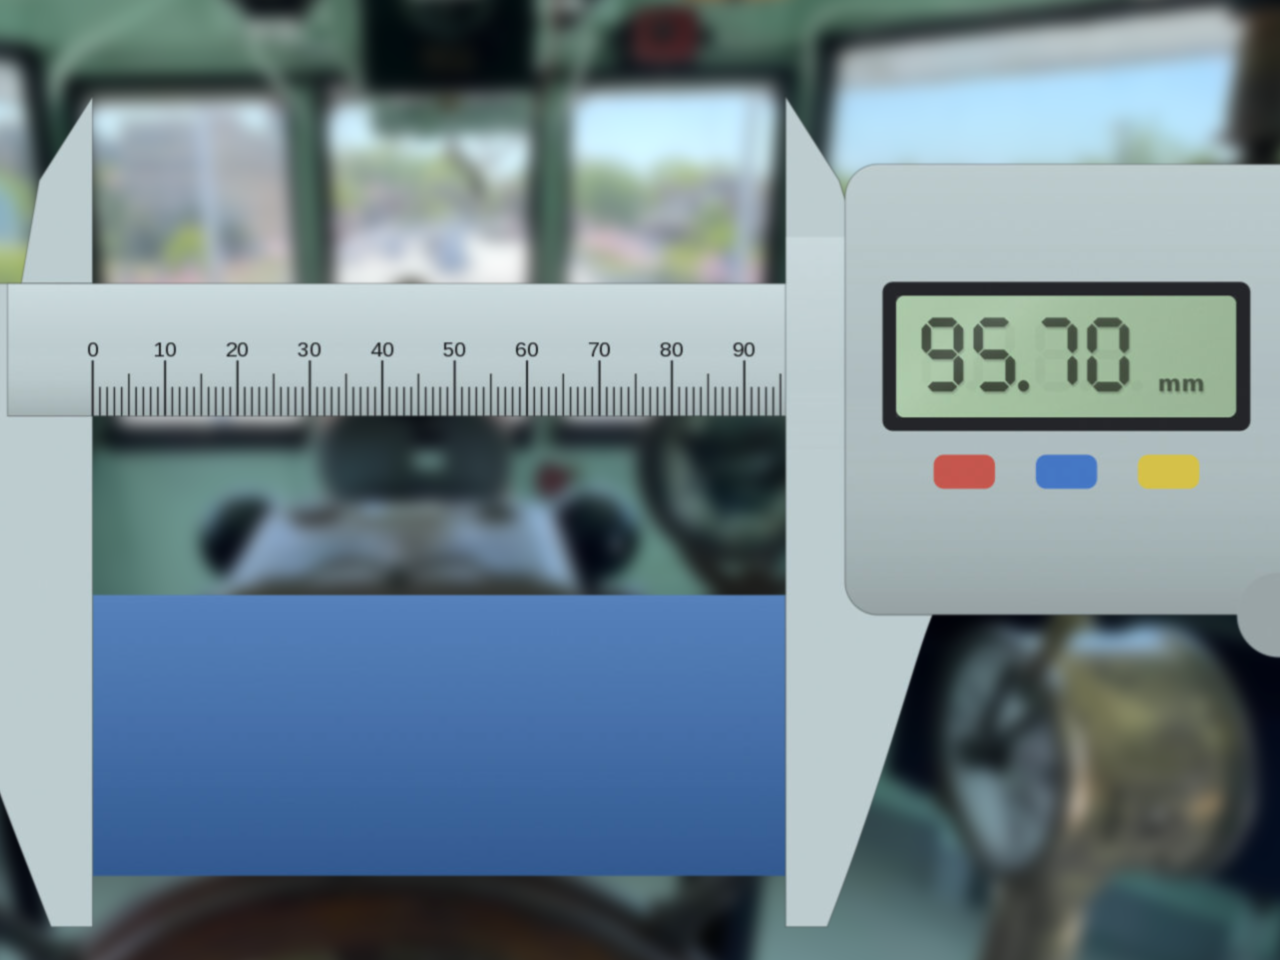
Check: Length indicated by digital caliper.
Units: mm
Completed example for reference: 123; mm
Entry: 95.70; mm
